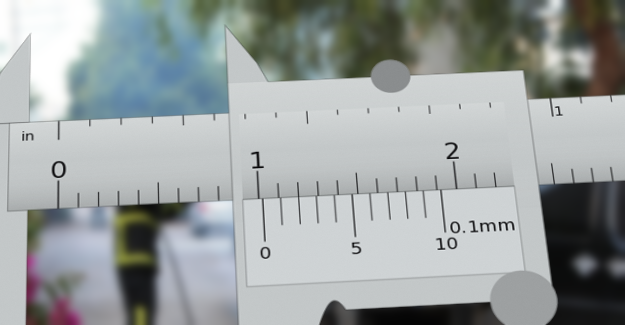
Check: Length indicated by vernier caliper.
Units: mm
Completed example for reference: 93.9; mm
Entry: 10.2; mm
